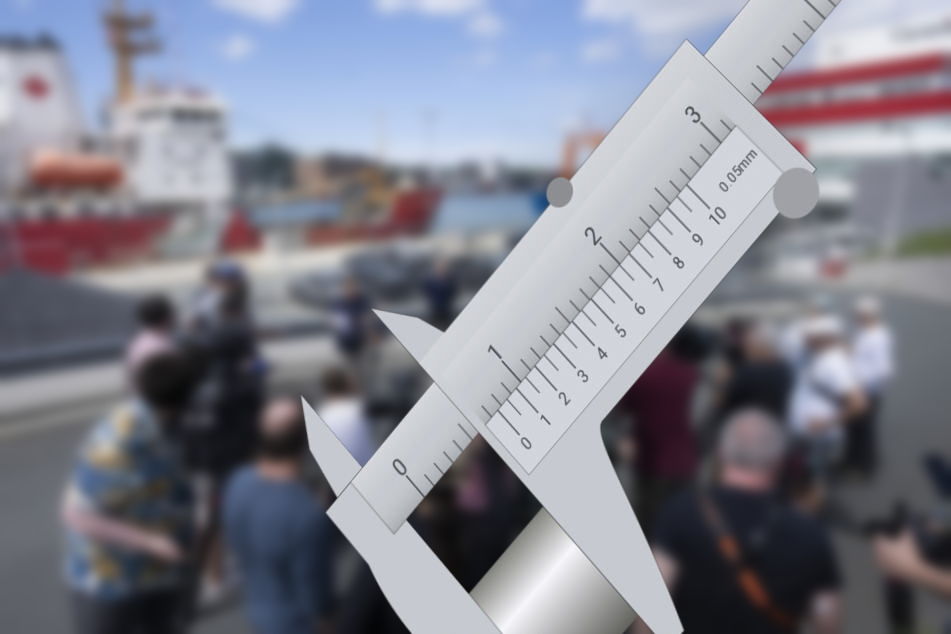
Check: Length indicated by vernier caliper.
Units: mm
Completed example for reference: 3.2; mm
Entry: 7.6; mm
